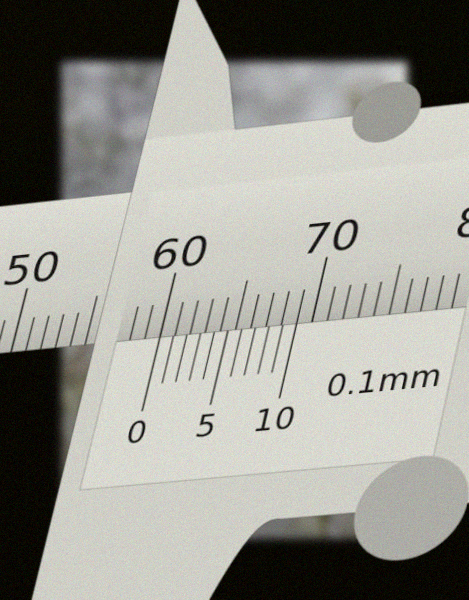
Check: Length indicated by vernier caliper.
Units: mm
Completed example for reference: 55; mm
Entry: 60.0; mm
